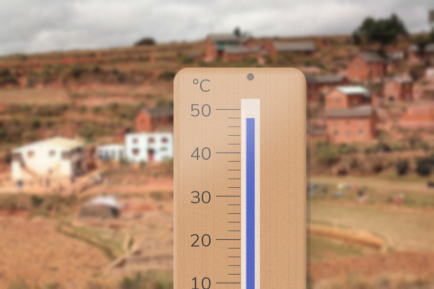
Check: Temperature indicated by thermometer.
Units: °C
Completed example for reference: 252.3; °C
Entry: 48; °C
